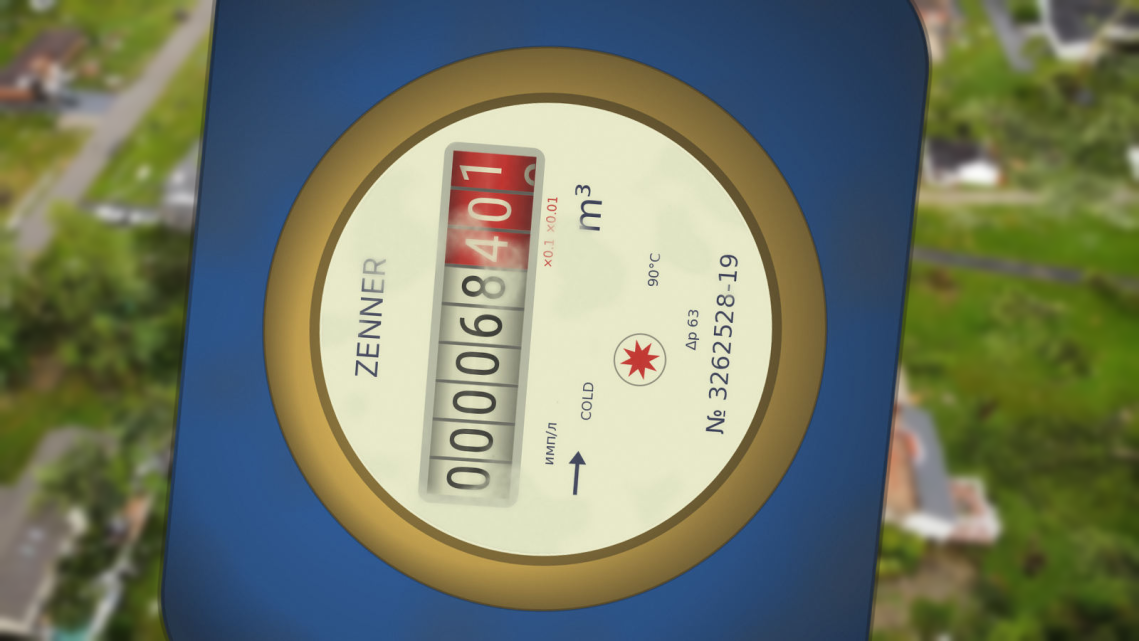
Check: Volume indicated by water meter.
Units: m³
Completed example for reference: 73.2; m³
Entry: 68.401; m³
